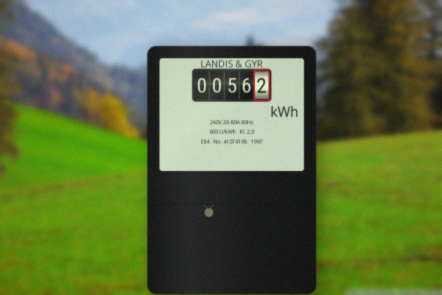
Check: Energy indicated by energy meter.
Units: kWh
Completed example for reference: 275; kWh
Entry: 56.2; kWh
